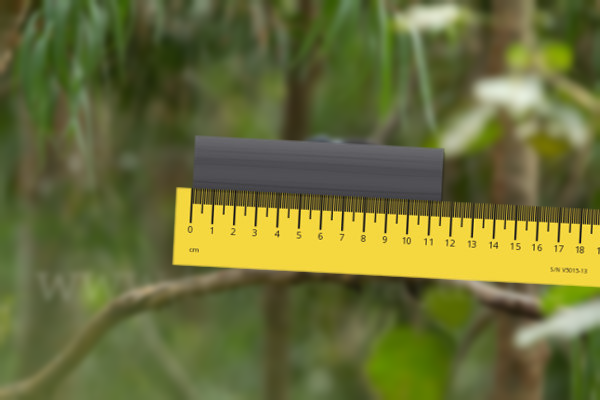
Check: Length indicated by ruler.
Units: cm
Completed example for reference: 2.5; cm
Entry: 11.5; cm
